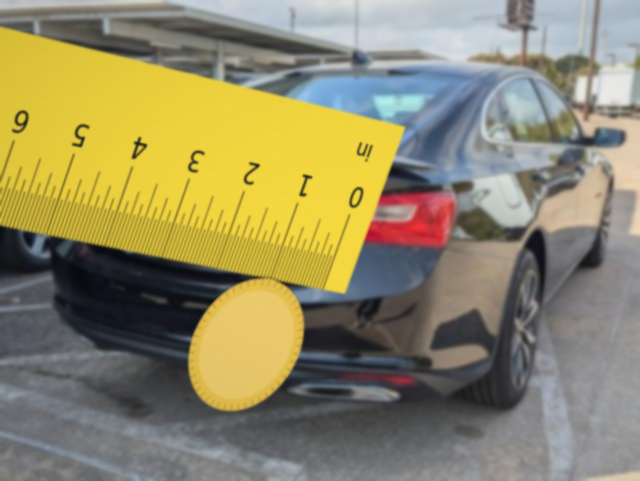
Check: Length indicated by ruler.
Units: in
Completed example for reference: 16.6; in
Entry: 2; in
